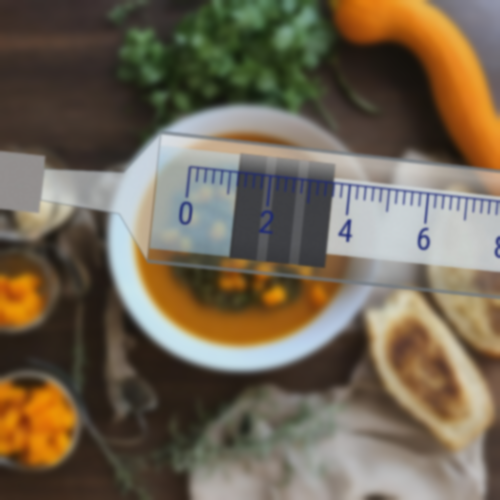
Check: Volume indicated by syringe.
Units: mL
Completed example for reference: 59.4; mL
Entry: 1.2; mL
